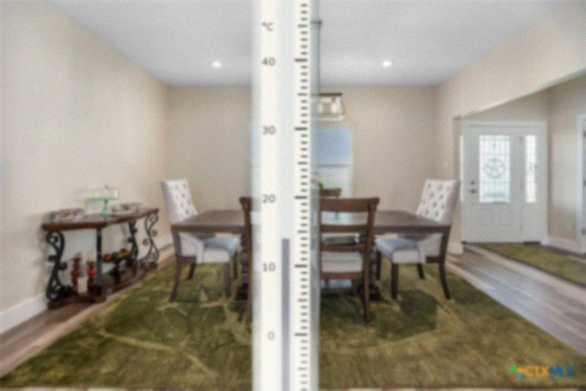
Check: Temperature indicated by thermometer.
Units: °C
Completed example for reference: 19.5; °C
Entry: 14; °C
